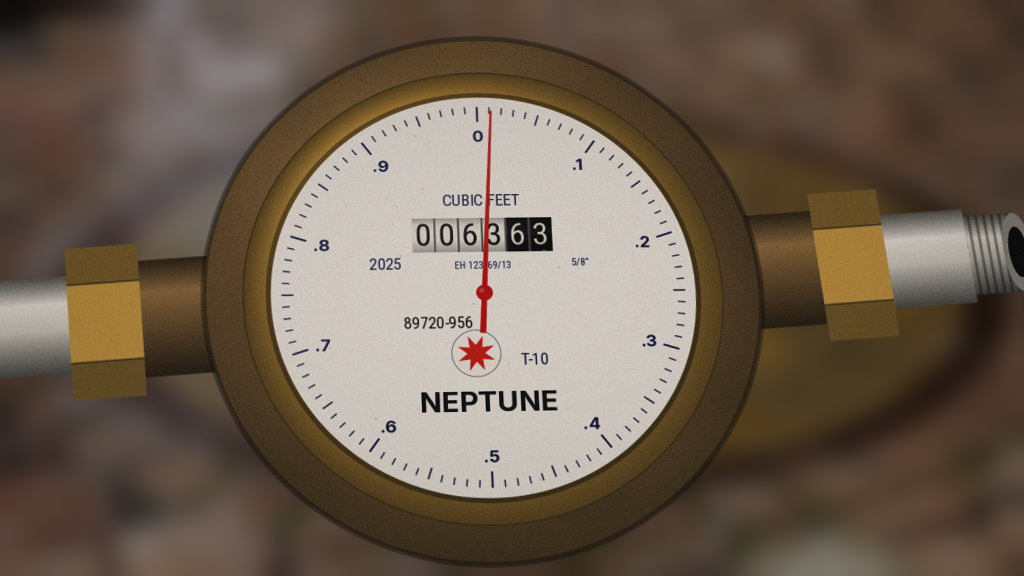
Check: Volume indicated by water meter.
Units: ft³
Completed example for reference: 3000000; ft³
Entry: 6363.01; ft³
